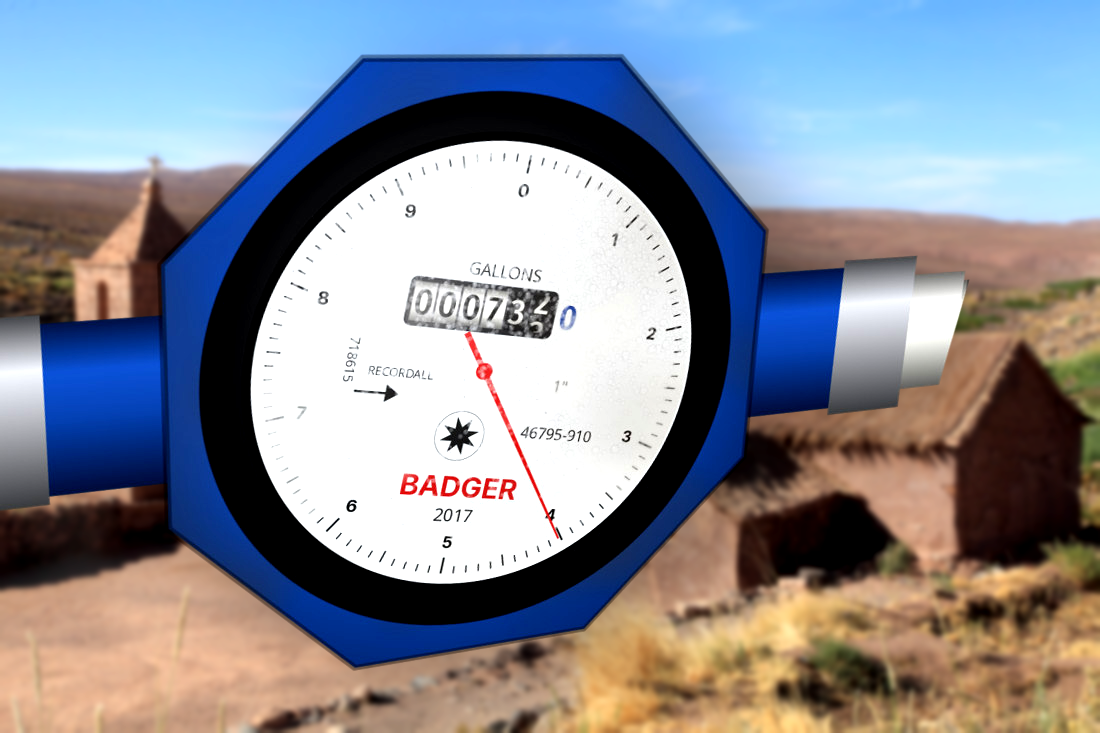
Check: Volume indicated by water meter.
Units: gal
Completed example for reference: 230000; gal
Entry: 7324.0; gal
